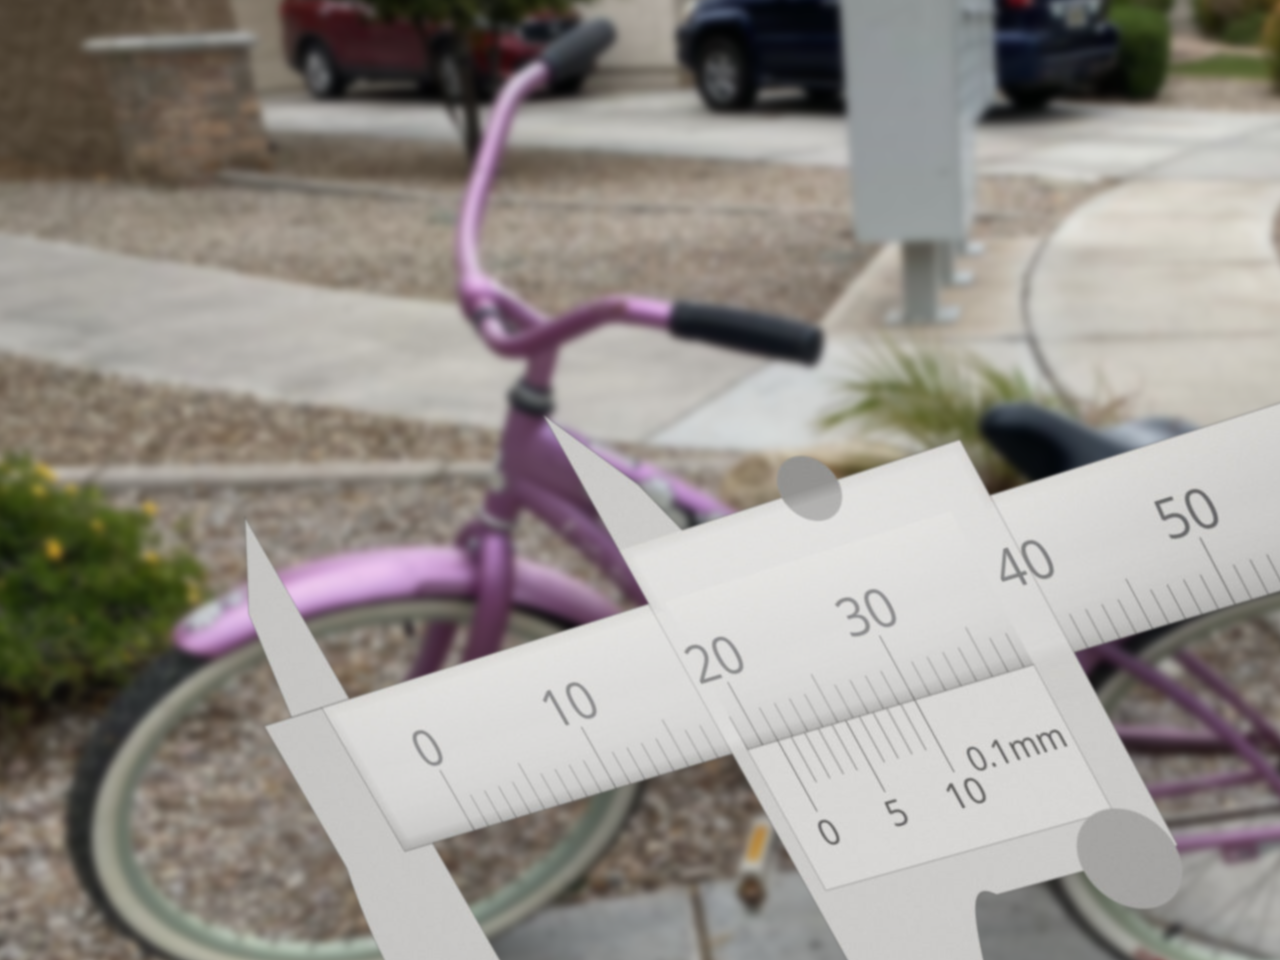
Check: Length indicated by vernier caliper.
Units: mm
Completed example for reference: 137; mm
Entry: 21.0; mm
